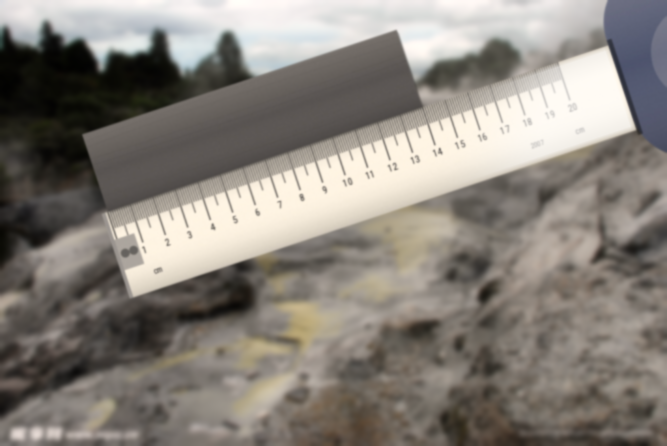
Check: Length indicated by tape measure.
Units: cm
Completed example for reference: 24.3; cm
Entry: 14; cm
